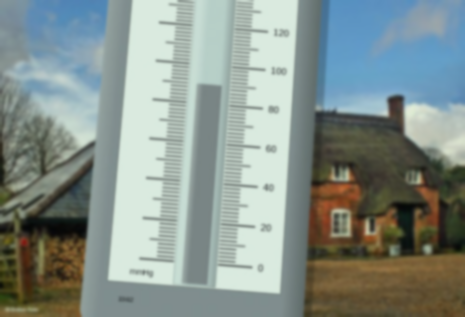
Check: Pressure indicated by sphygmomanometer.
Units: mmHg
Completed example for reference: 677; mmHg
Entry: 90; mmHg
